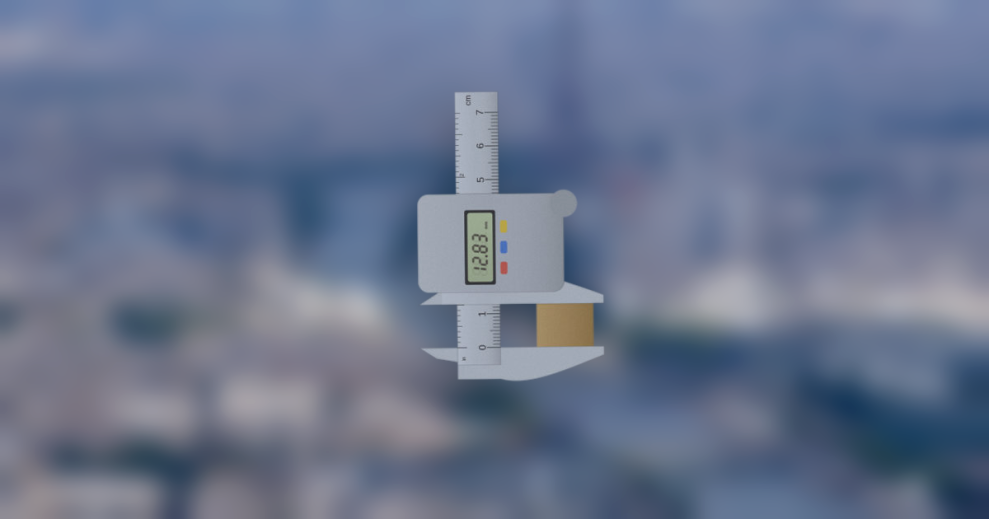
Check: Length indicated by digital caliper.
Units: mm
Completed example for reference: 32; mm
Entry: 12.83; mm
